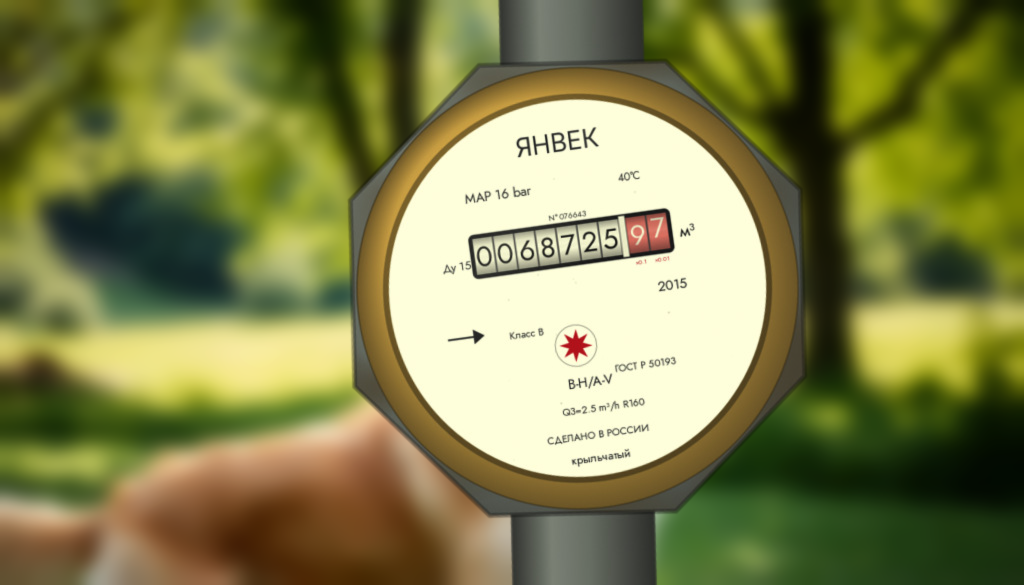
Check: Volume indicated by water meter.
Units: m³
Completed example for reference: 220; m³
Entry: 68725.97; m³
